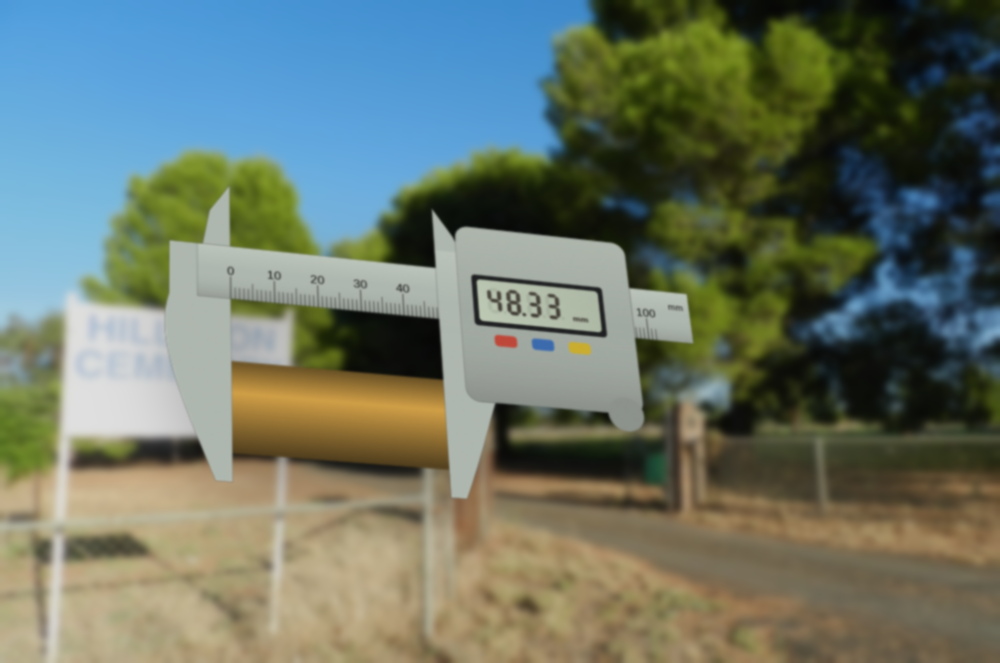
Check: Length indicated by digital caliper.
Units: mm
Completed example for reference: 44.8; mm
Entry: 48.33; mm
